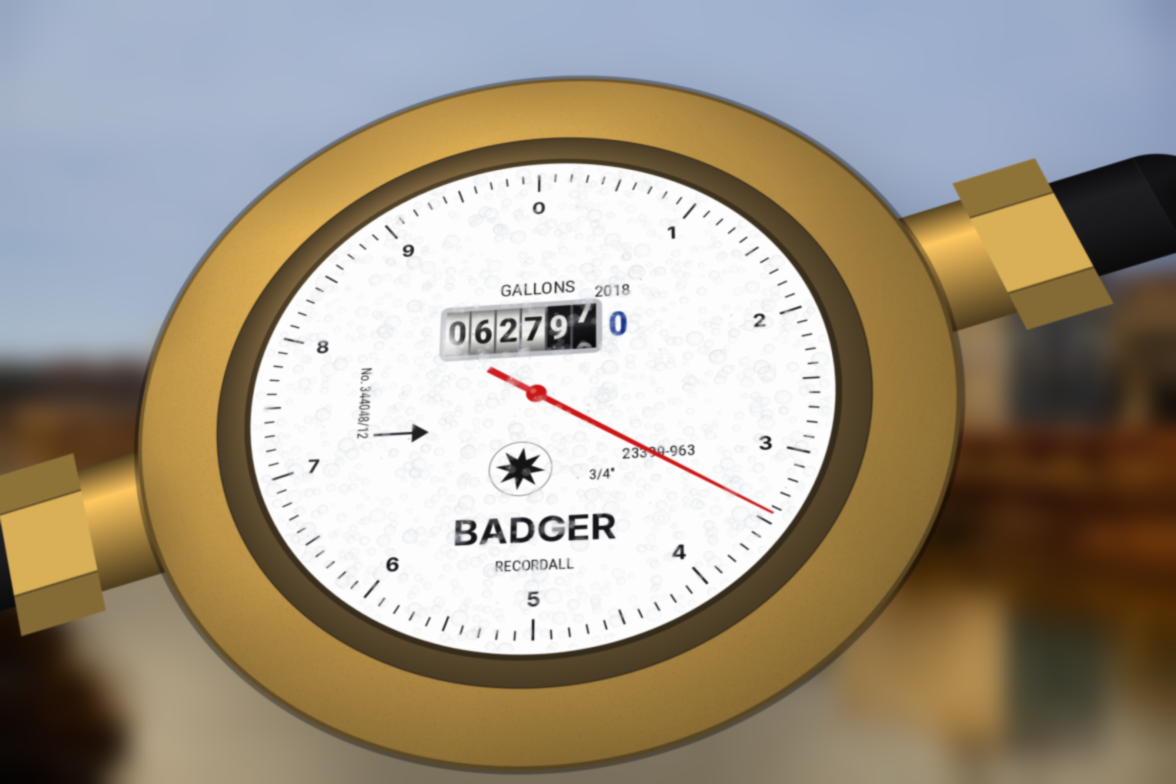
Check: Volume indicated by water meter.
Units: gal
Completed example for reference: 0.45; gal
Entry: 627973.4; gal
